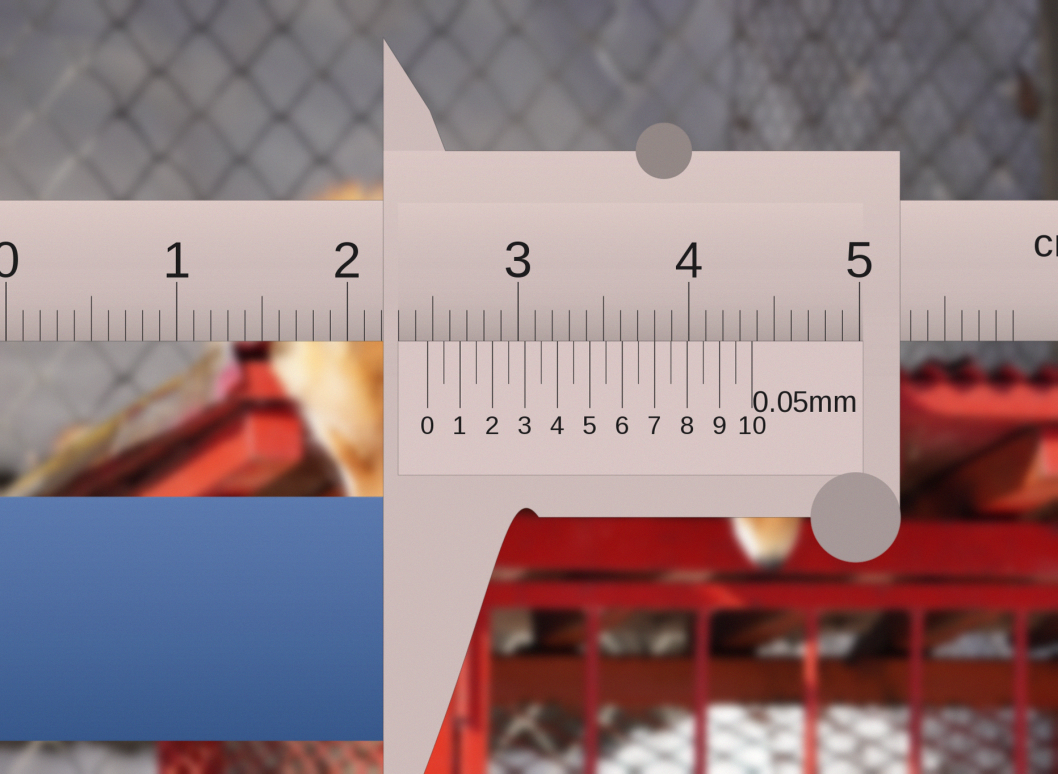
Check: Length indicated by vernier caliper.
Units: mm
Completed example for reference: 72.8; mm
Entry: 24.7; mm
